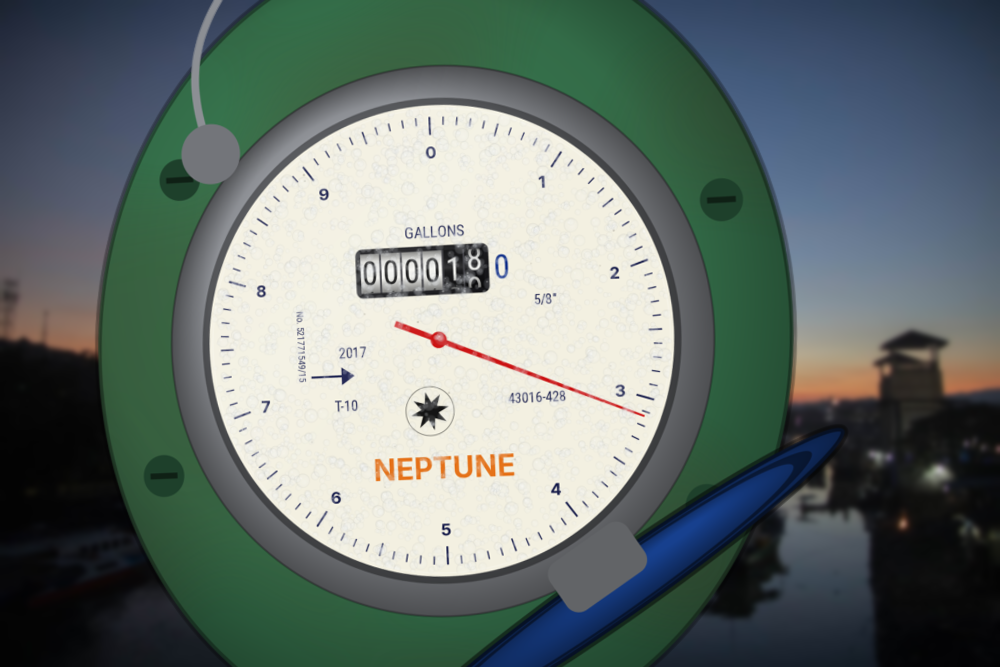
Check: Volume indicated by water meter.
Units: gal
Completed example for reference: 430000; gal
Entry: 183.1; gal
